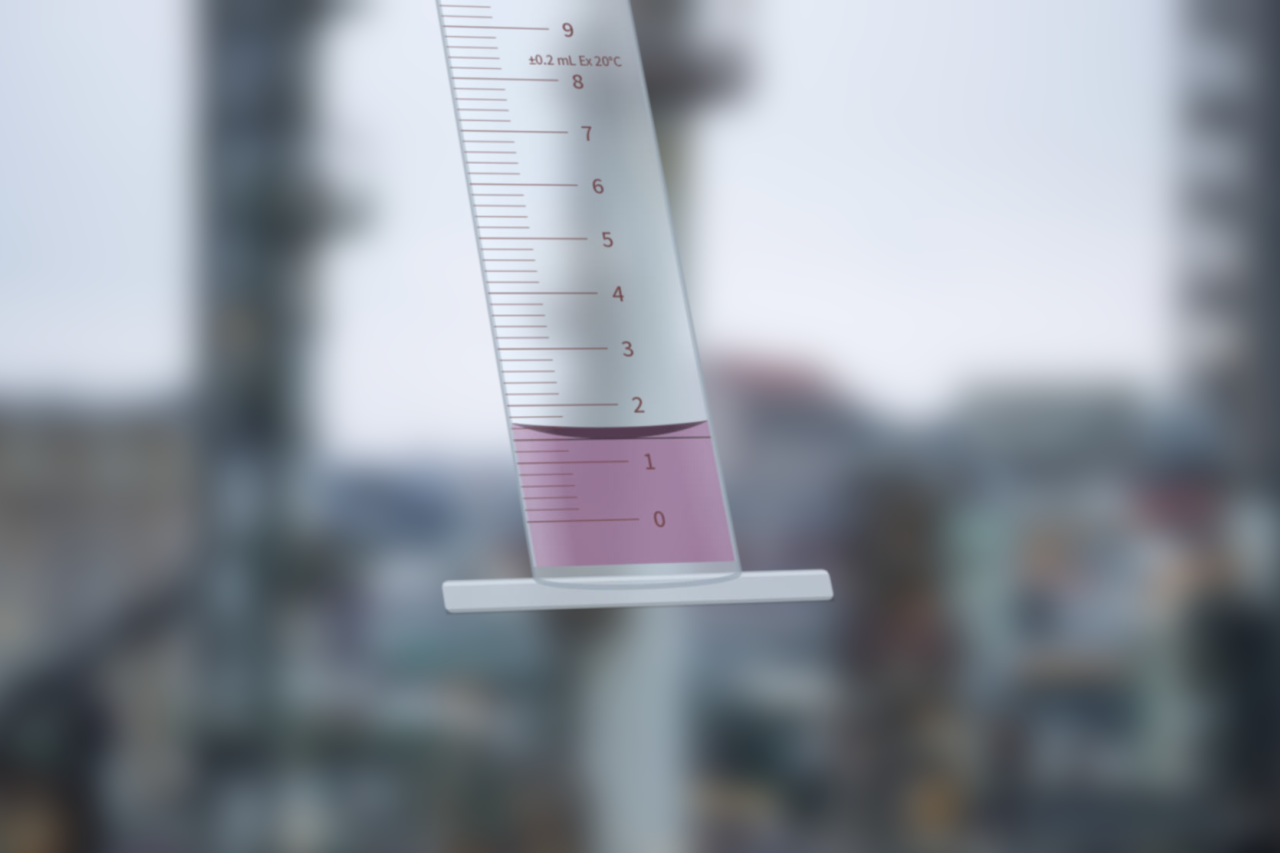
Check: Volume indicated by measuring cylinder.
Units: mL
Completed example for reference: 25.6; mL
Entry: 1.4; mL
